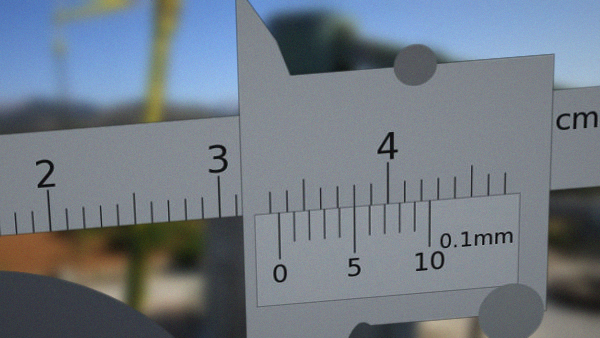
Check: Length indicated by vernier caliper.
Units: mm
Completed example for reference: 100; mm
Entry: 33.5; mm
